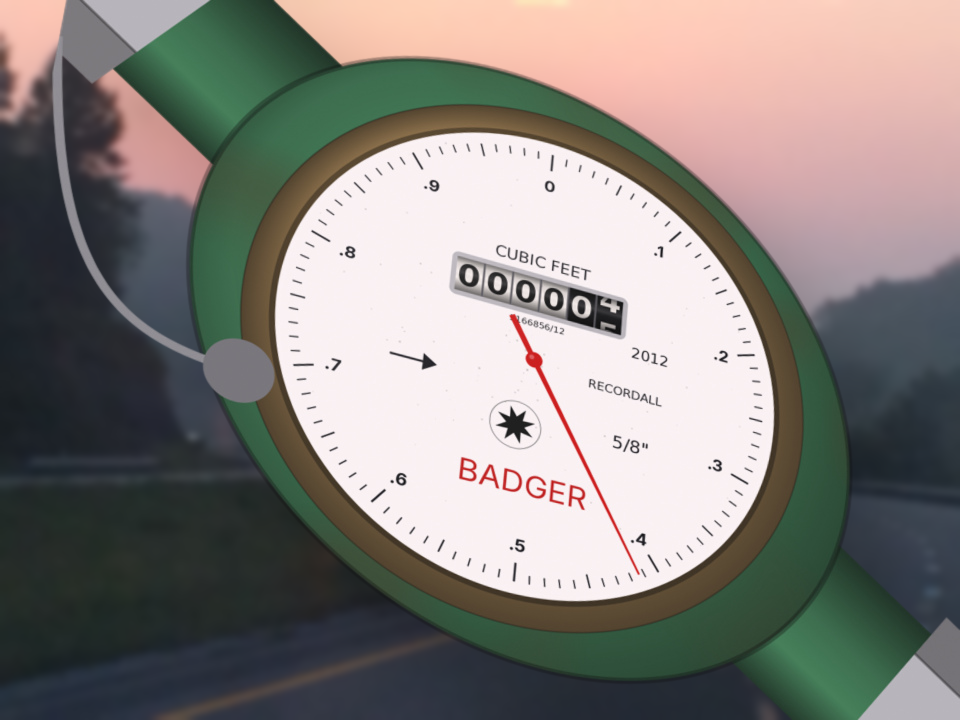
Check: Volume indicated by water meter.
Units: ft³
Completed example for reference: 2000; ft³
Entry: 4.41; ft³
